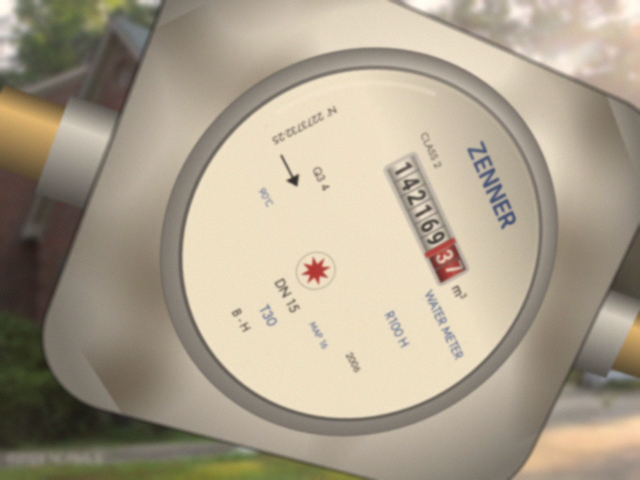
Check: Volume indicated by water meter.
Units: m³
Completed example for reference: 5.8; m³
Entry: 142169.37; m³
